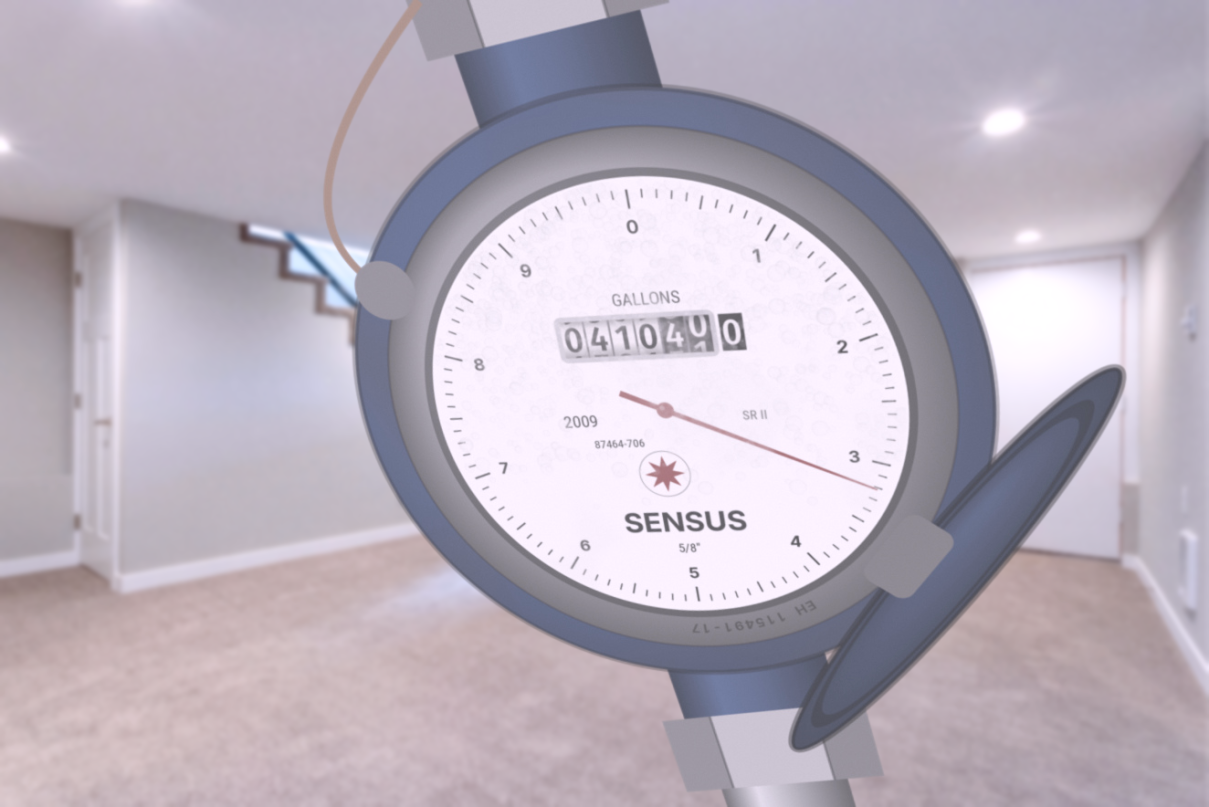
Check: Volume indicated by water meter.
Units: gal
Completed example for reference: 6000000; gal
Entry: 410403.2; gal
